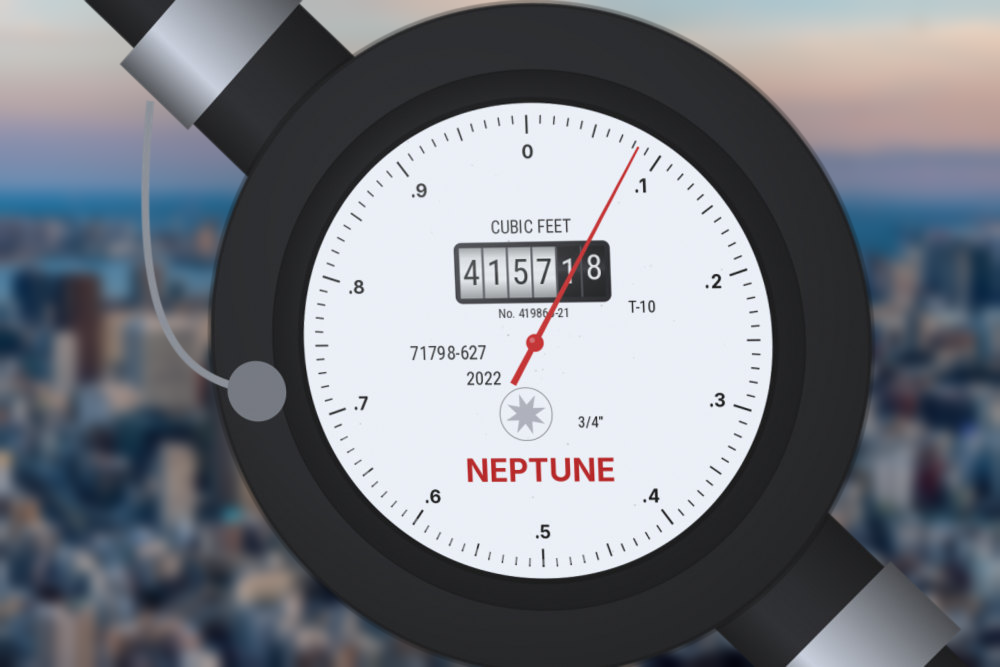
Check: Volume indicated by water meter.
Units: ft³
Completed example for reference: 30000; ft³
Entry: 415718.08; ft³
